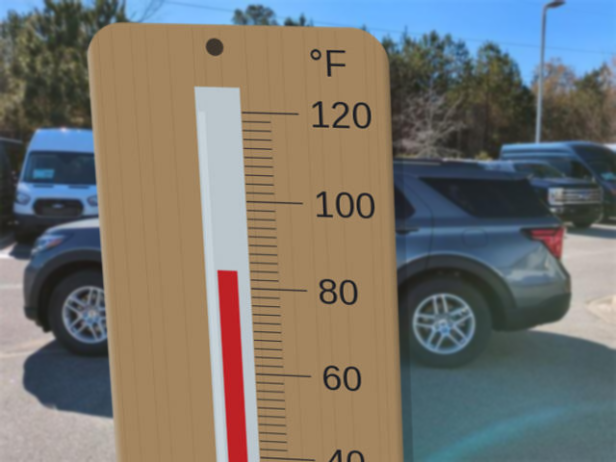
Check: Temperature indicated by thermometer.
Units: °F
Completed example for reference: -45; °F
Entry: 84; °F
